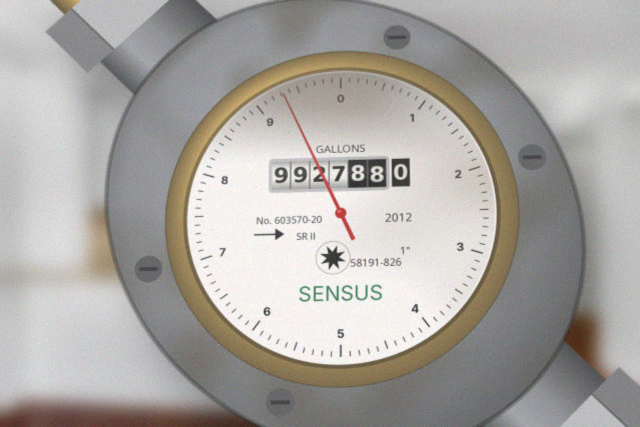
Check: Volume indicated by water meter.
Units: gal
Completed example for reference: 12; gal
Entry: 9927879.3; gal
